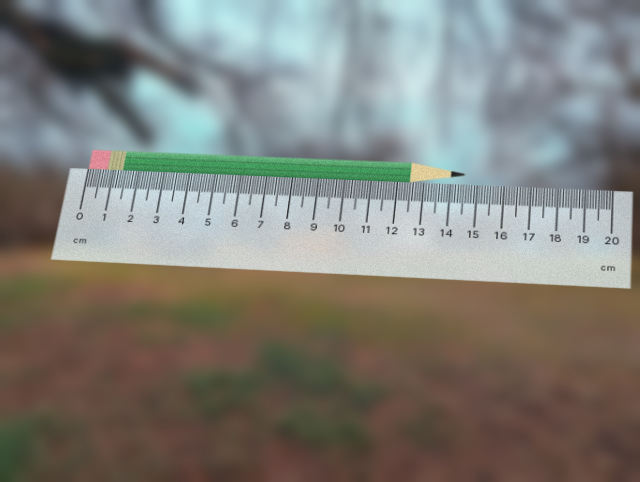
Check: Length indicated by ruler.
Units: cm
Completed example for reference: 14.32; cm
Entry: 14.5; cm
